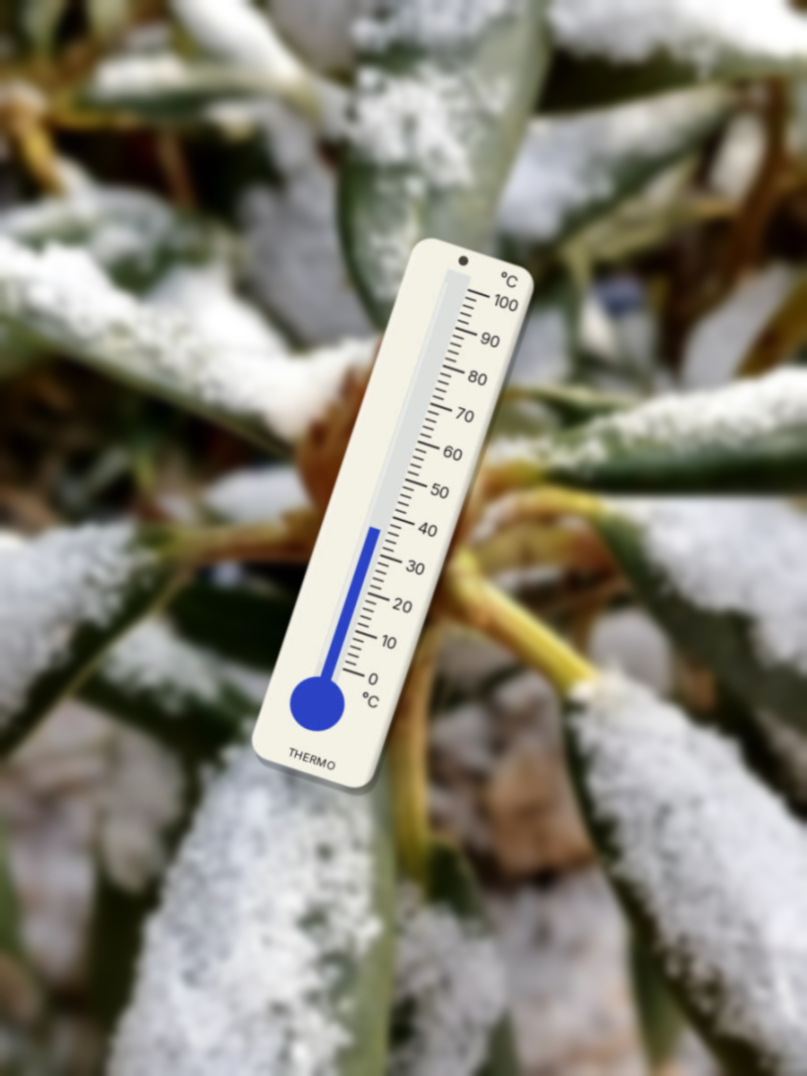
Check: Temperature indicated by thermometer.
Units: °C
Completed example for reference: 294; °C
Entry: 36; °C
